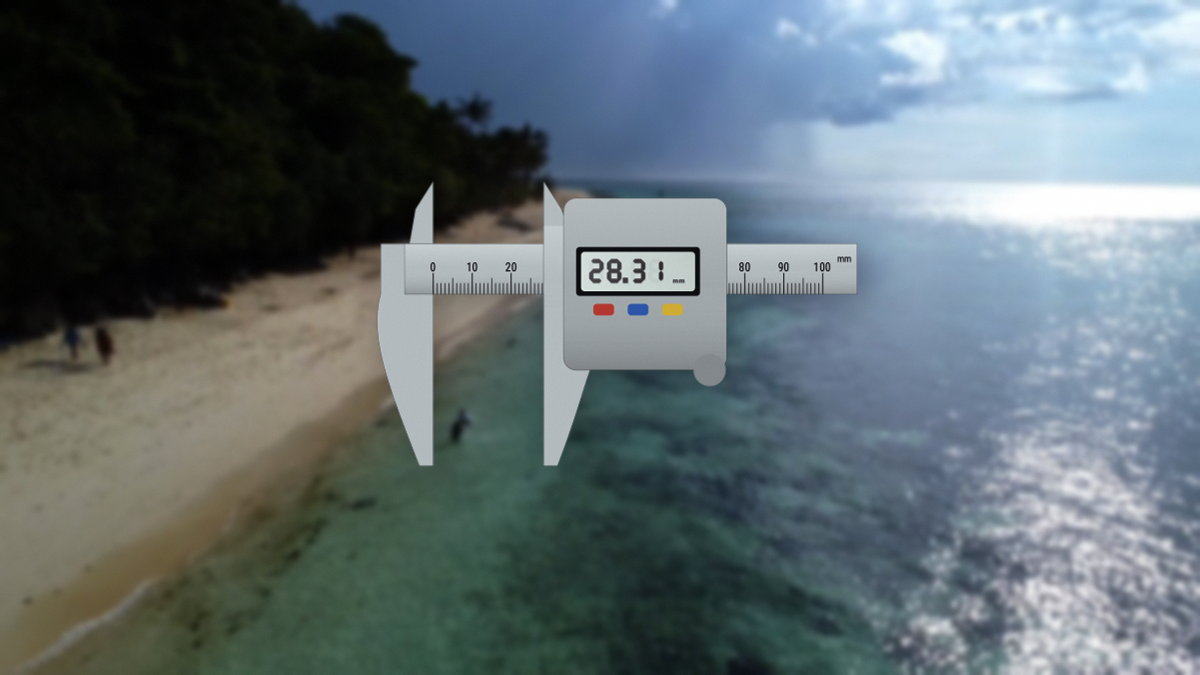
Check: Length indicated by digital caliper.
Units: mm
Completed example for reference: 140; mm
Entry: 28.31; mm
